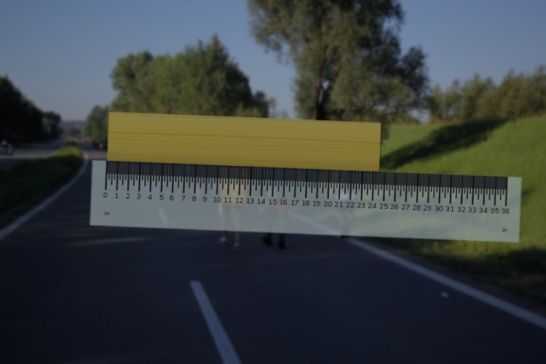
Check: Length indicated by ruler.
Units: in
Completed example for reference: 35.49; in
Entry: 24.5; in
